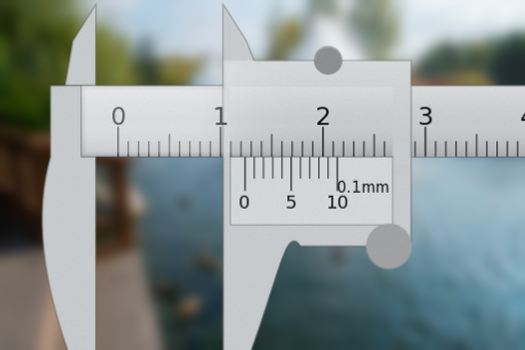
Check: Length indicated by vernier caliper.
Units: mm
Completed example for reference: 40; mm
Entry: 12.4; mm
